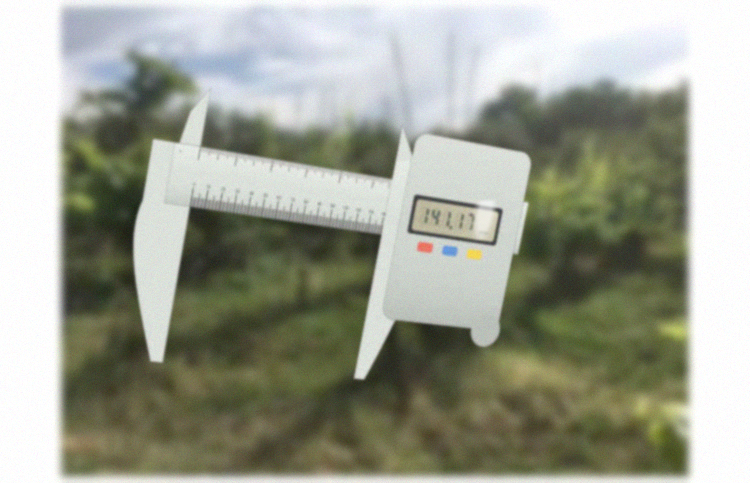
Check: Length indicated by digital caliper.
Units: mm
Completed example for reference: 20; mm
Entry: 141.17; mm
